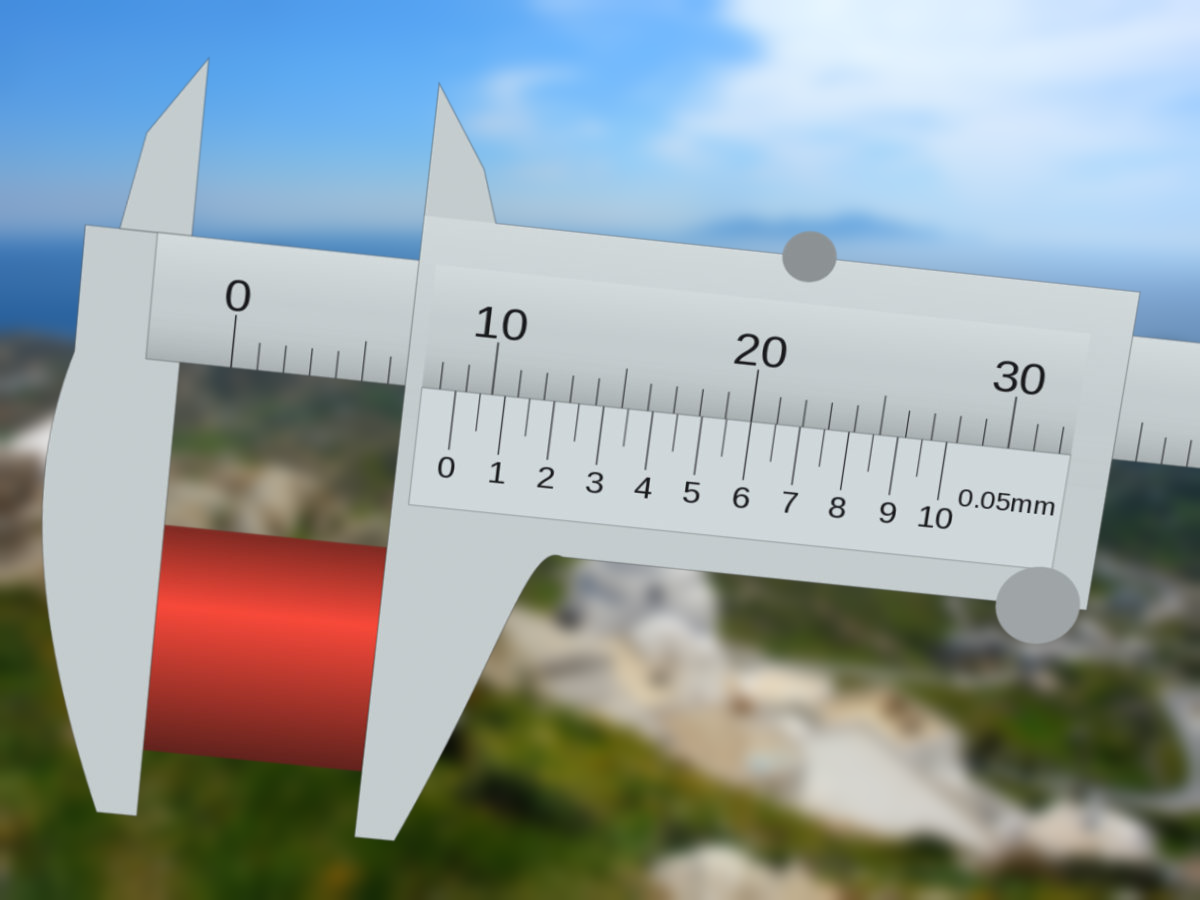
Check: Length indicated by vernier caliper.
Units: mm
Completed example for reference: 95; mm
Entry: 8.60; mm
